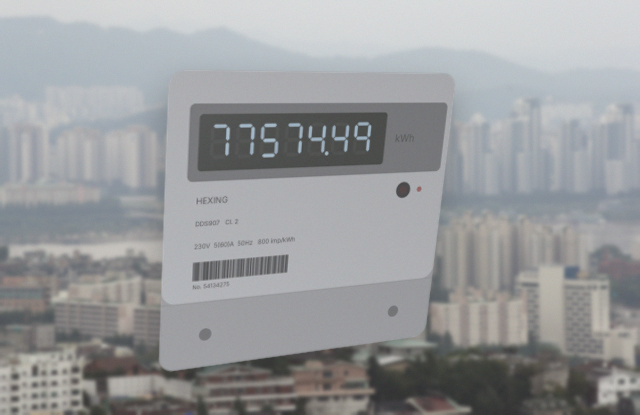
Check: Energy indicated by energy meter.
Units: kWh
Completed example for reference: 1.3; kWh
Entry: 77574.49; kWh
